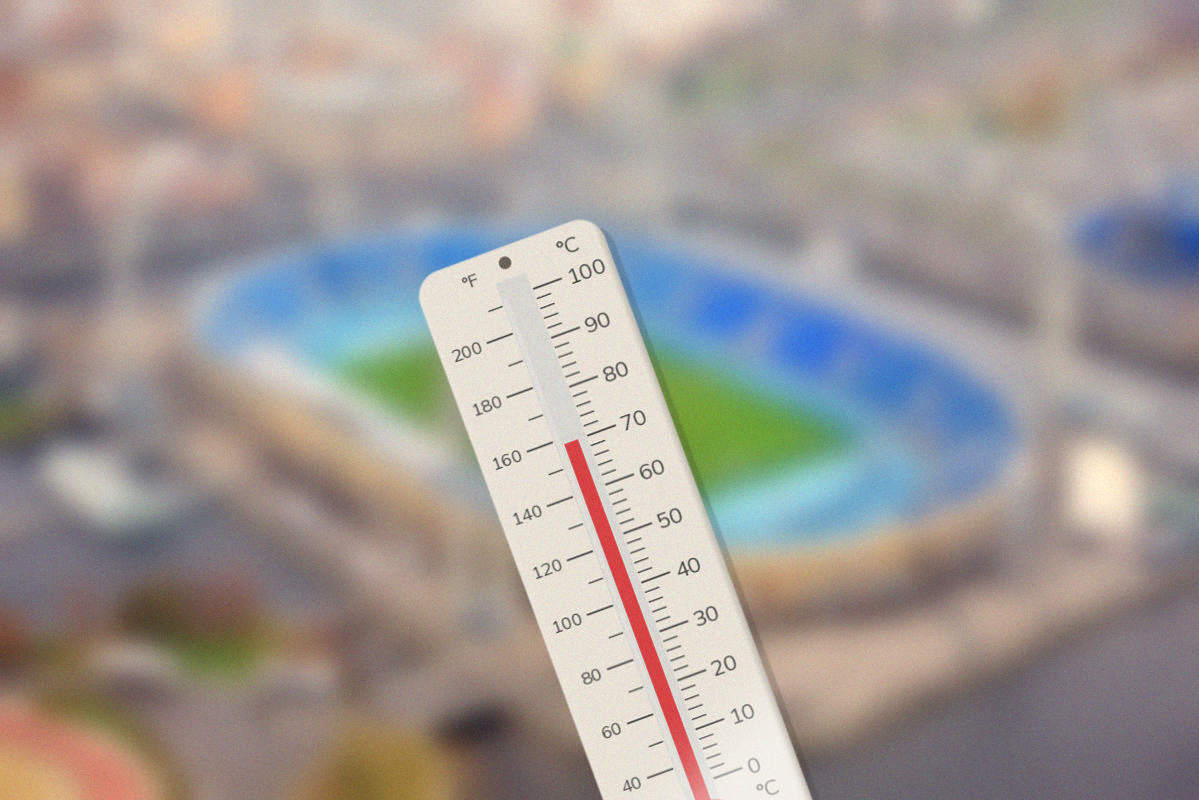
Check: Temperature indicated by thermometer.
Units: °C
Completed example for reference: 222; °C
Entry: 70; °C
